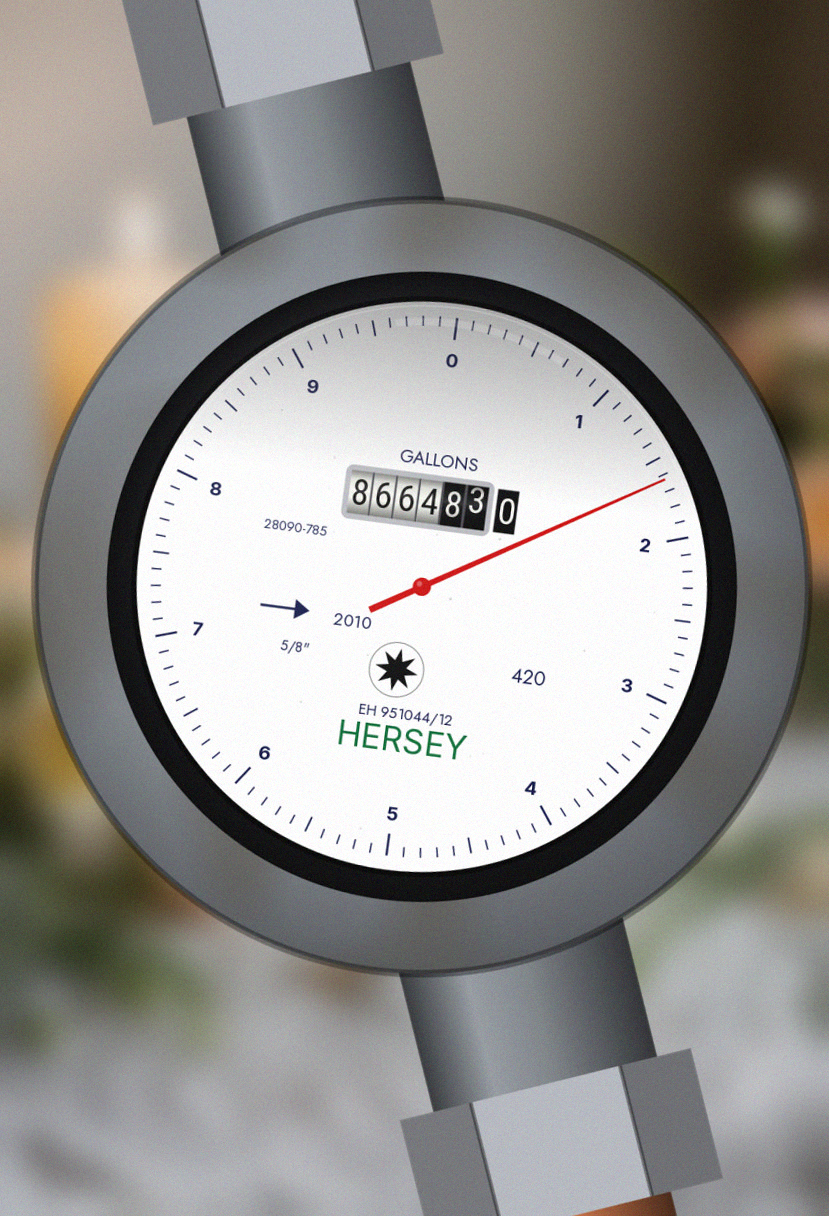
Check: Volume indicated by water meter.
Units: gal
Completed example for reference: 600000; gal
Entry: 8664831.6; gal
